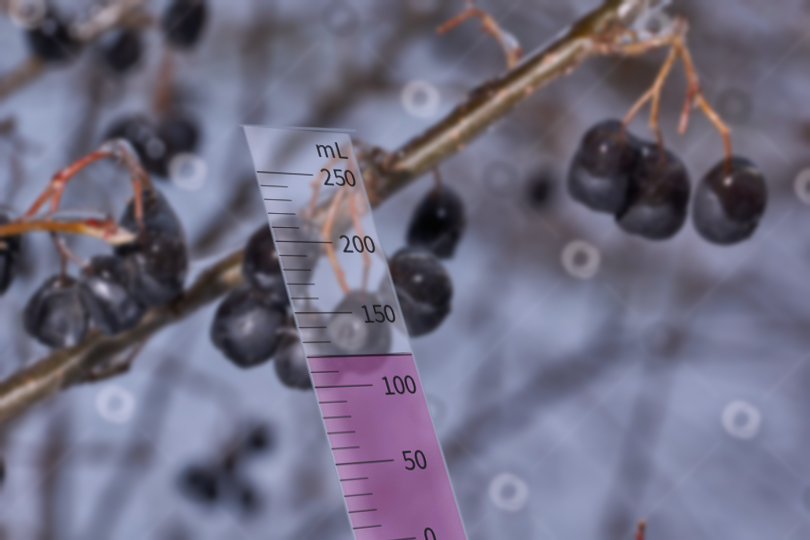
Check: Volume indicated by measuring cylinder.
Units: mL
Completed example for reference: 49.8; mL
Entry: 120; mL
